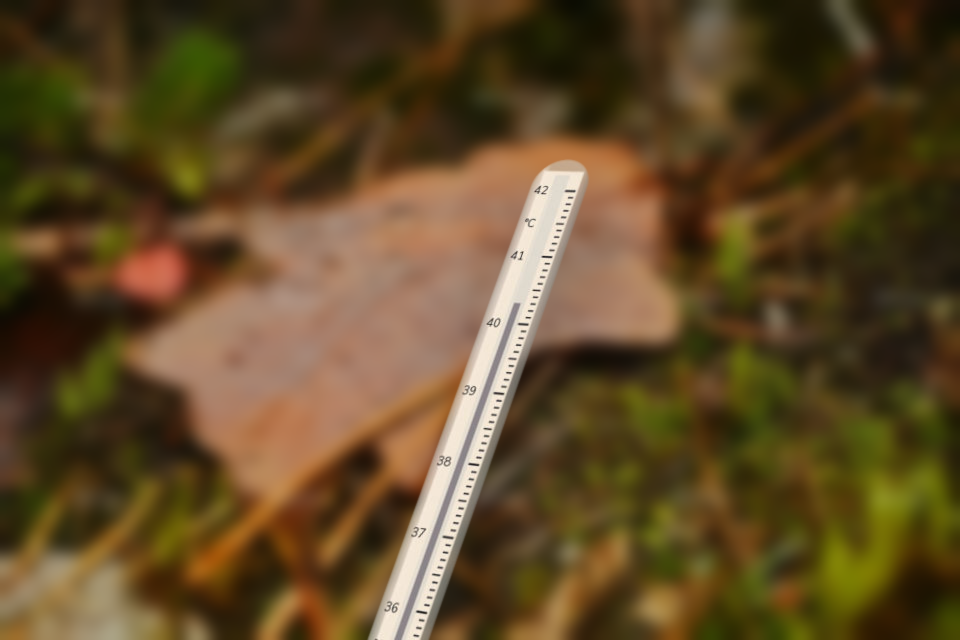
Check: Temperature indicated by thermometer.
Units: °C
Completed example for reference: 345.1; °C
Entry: 40.3; °C
